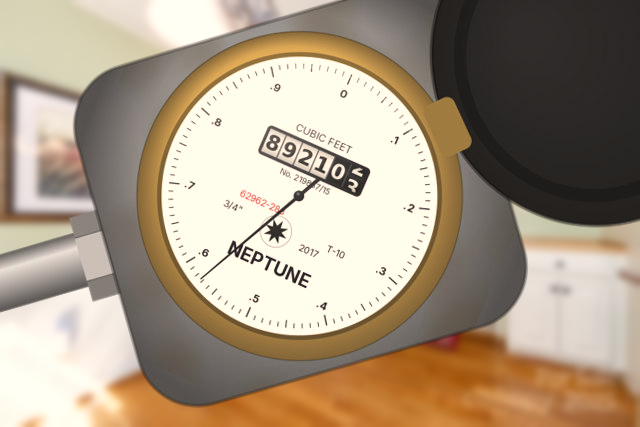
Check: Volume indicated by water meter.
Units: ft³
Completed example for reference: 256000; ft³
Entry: 892102.57; ft³
